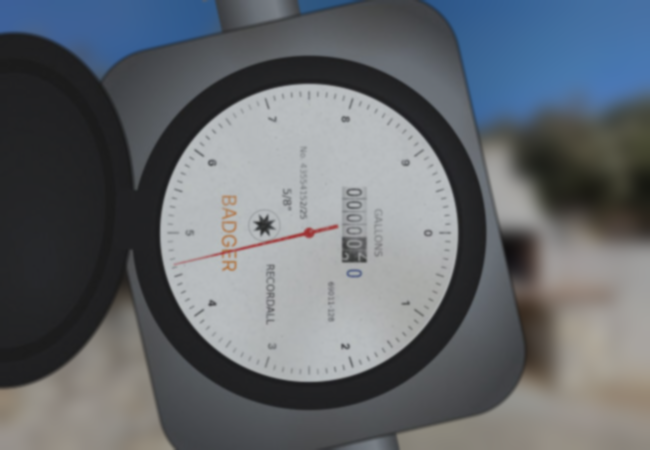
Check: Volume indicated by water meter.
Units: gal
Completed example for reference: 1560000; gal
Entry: 24.6; gal
